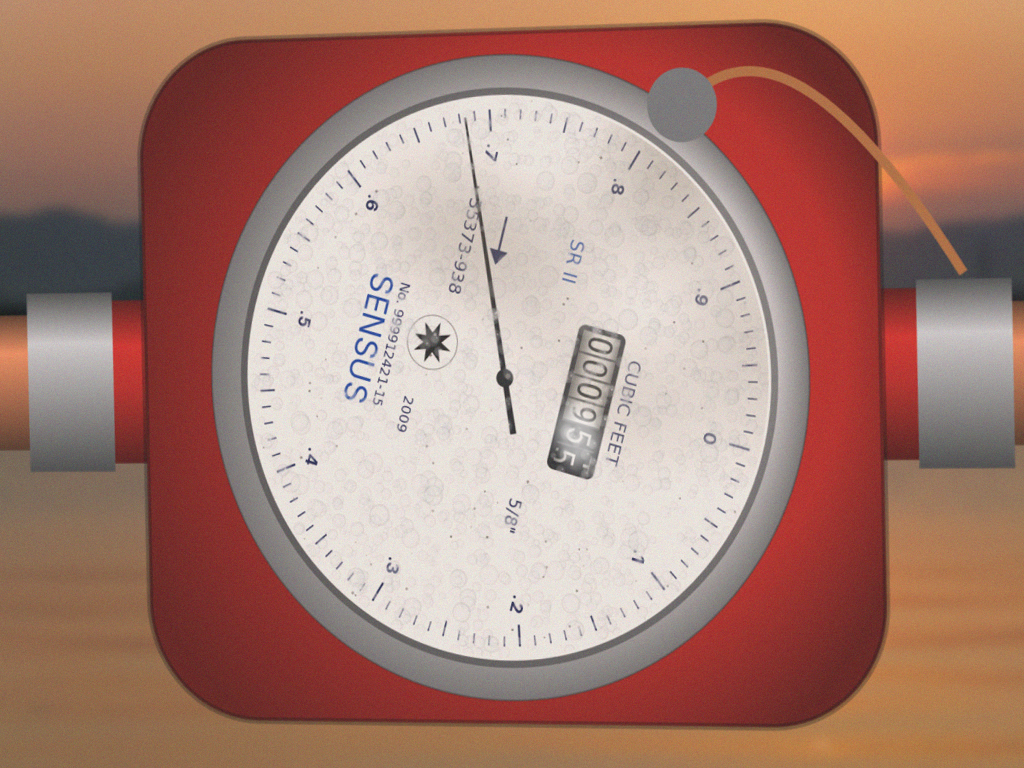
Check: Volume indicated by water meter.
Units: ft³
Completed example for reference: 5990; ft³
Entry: 954.68; ft³
